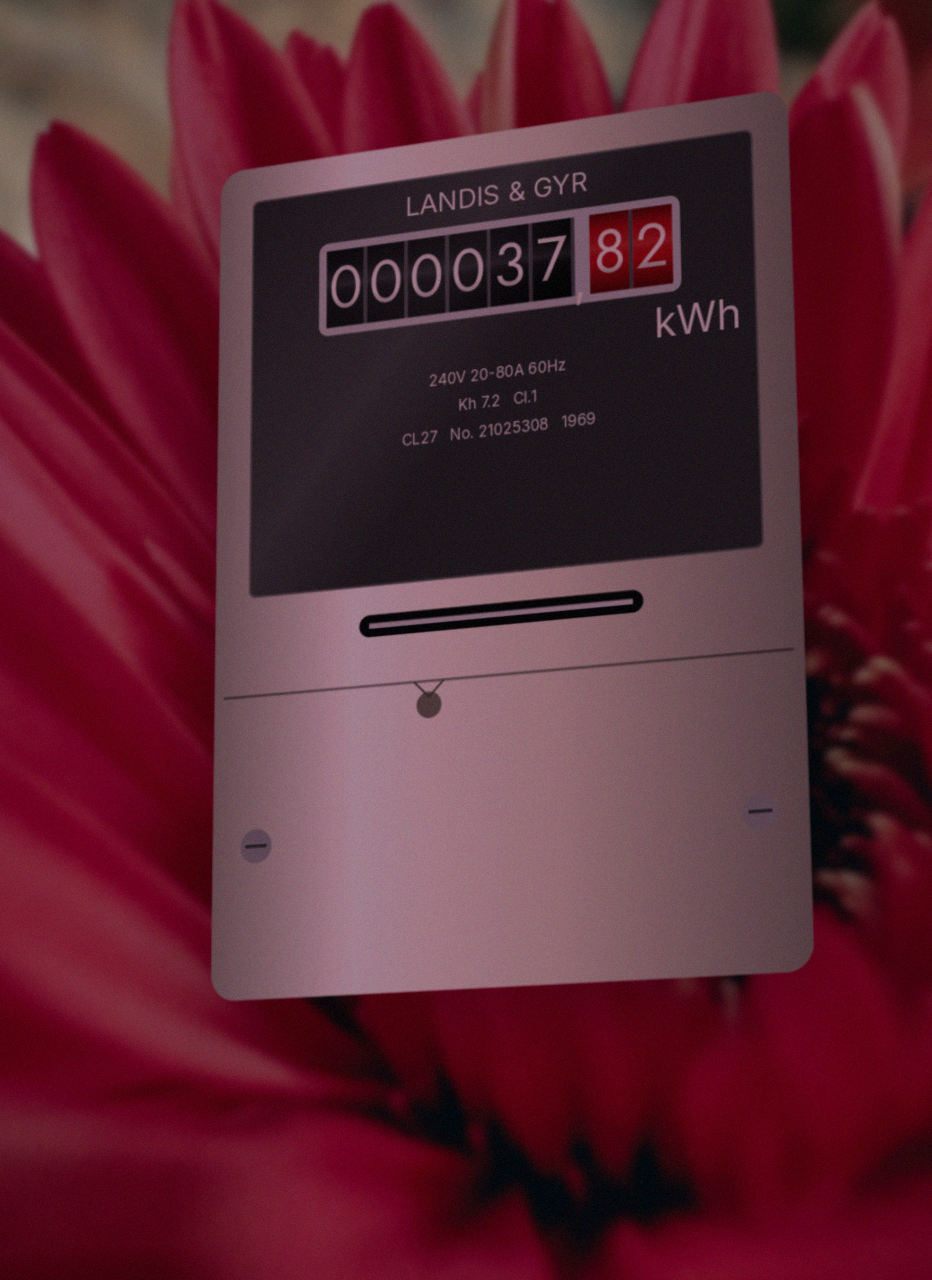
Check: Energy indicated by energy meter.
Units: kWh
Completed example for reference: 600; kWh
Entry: 37.82; kWh
